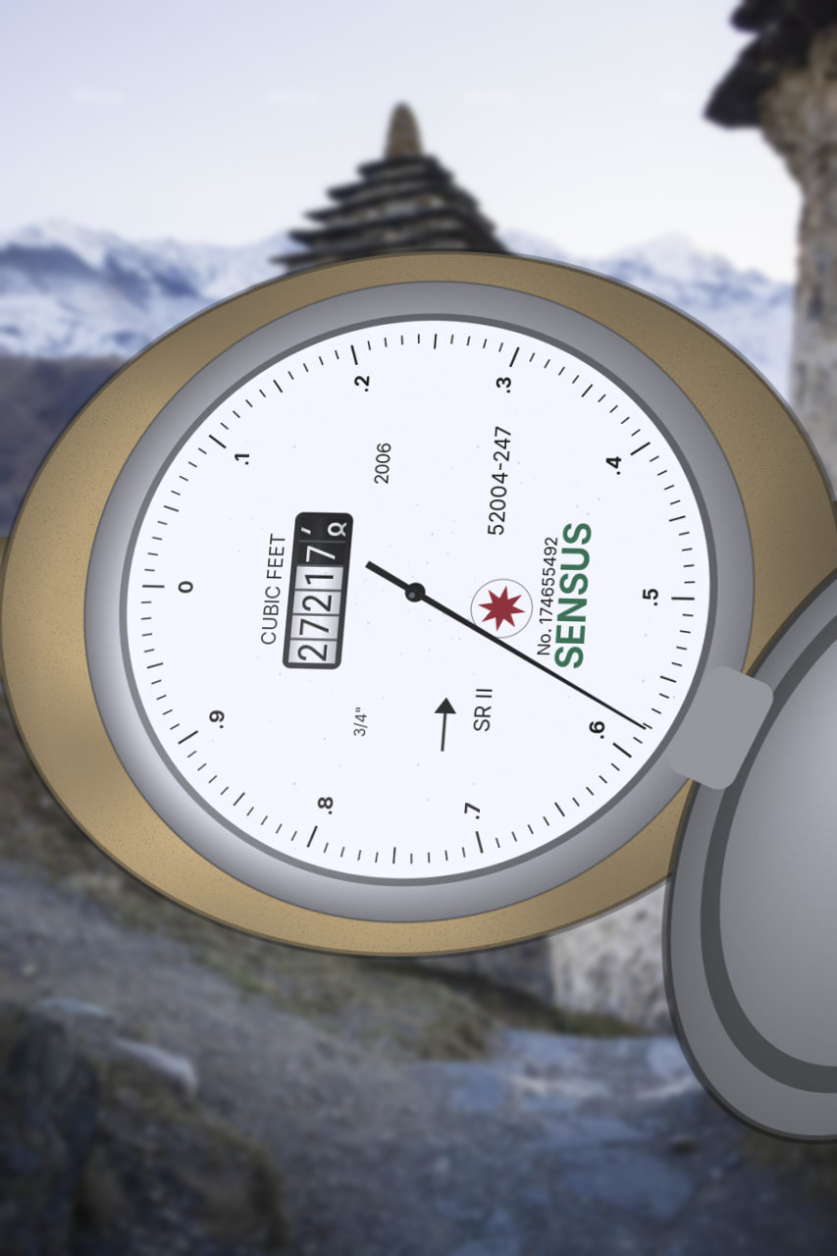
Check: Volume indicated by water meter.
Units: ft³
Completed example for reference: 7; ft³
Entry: 272177.58; ft³
